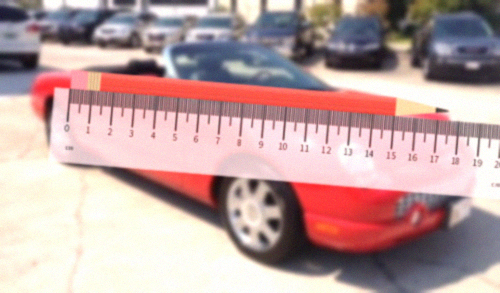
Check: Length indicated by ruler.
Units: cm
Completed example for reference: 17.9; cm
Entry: 17.5; cm
